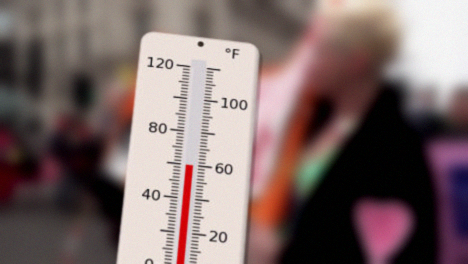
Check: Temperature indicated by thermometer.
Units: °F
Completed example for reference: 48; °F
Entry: 60; °F
